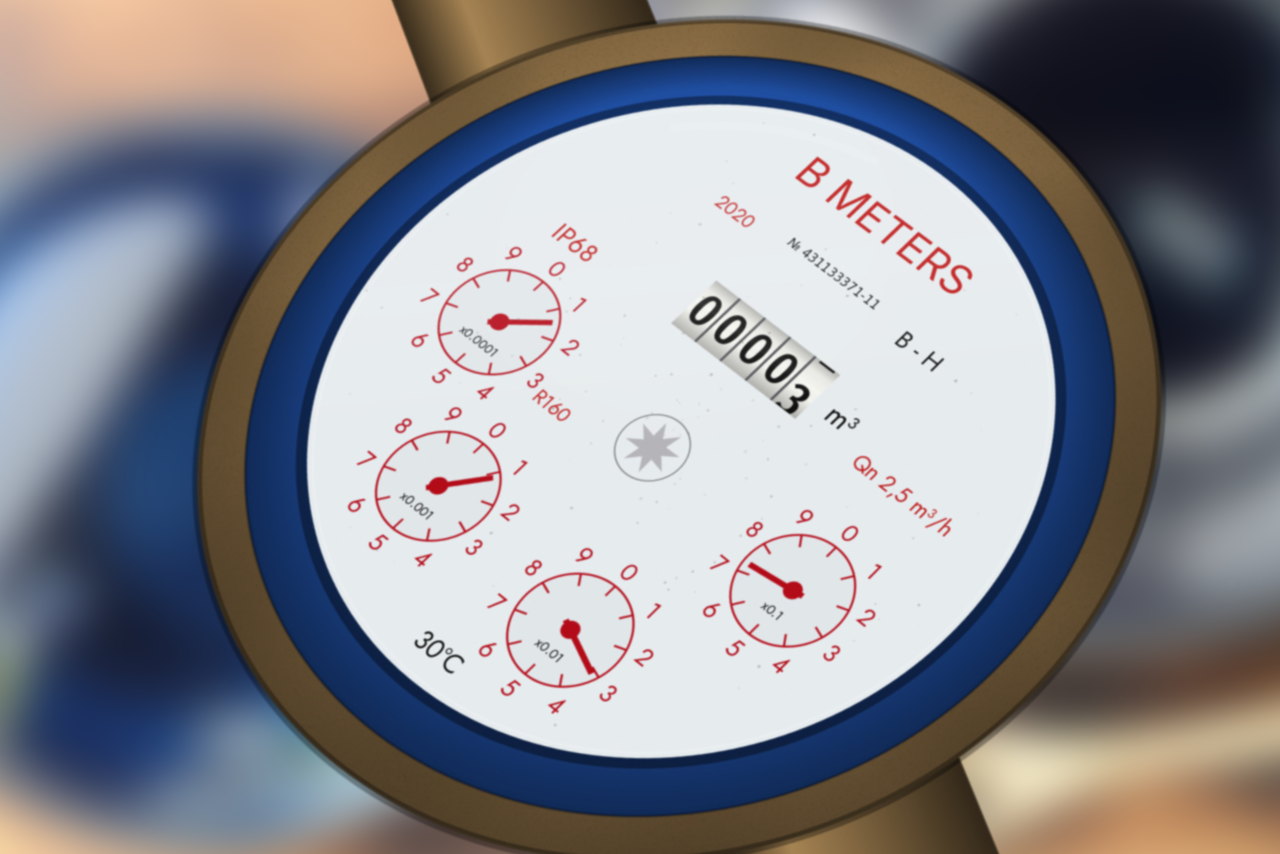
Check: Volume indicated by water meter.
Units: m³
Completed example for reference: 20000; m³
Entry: 2.7311; m³
